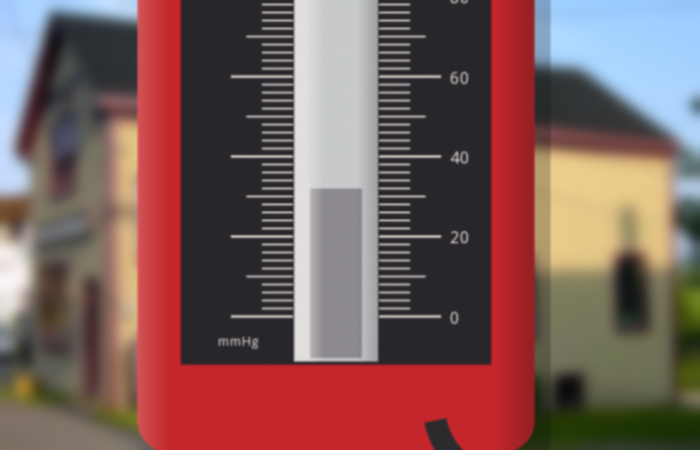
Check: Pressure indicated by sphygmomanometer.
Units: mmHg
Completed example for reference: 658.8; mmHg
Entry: 32; mmHg
